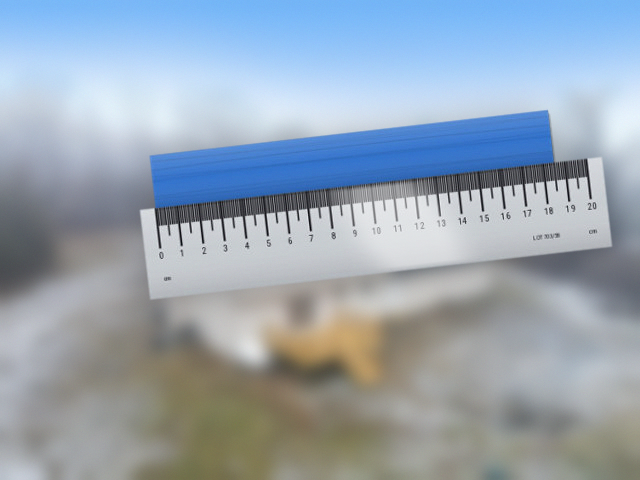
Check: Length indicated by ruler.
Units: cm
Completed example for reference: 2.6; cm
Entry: 18.5; cm
